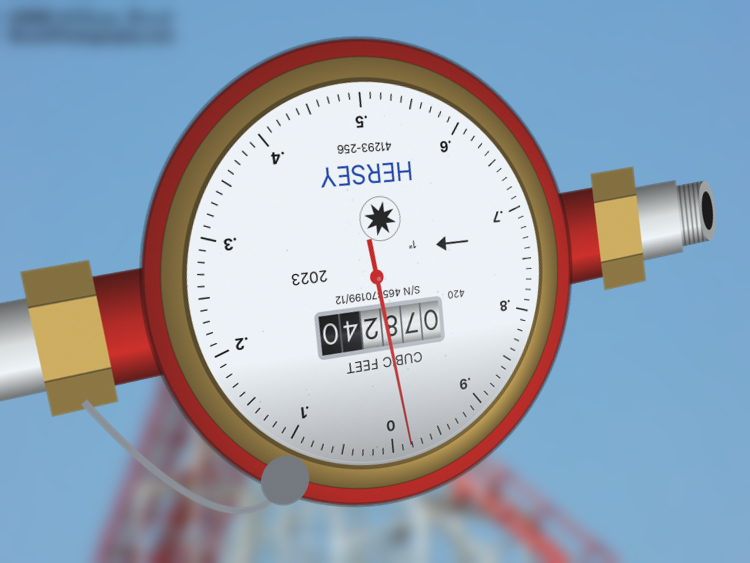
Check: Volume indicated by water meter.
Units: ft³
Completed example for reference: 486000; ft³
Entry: 78239.98; ft³
